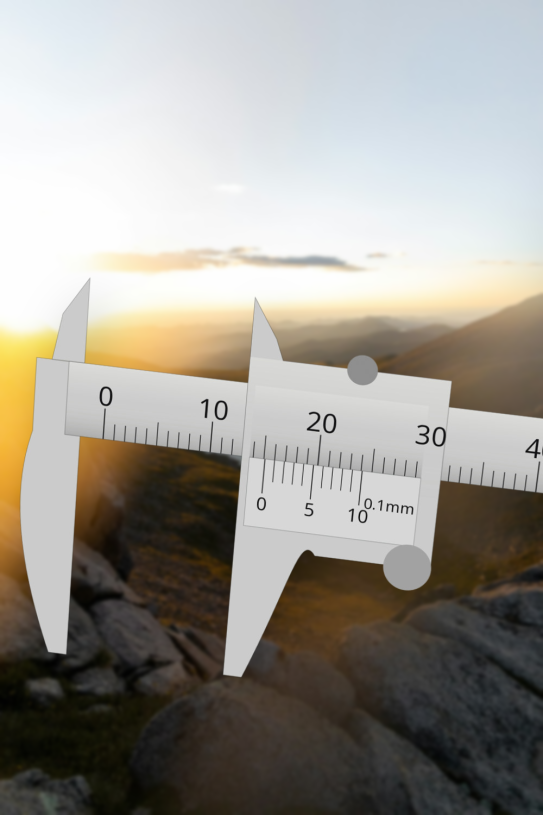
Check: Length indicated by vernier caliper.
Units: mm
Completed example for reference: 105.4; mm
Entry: 15.1; mm
